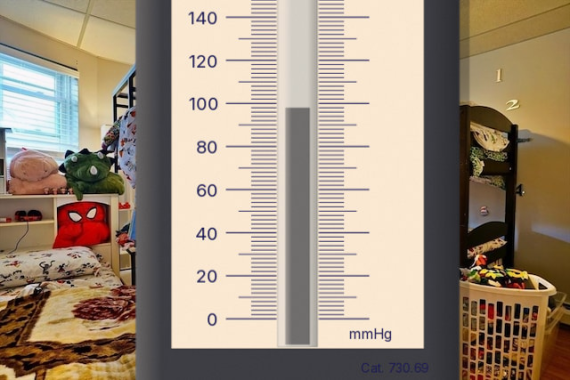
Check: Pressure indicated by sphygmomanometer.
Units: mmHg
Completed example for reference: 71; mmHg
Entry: 98; mmHg
